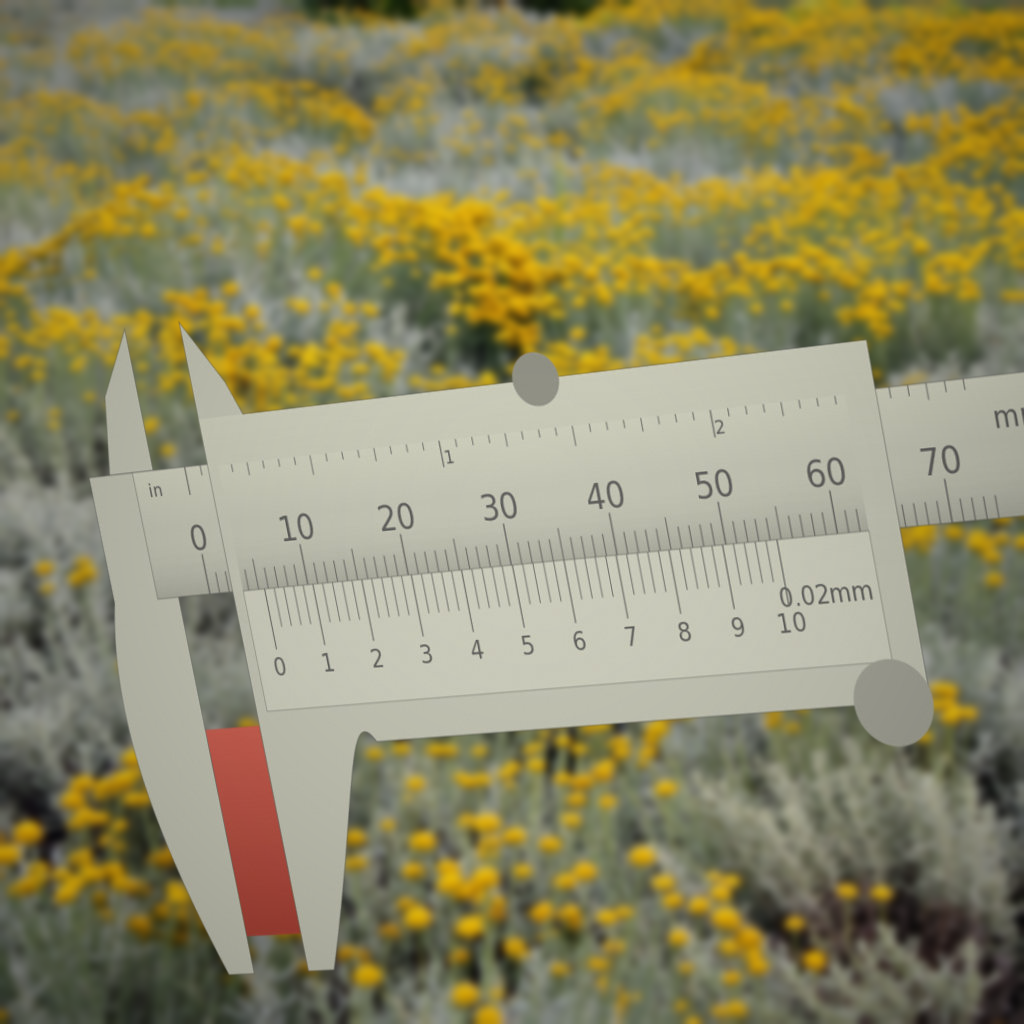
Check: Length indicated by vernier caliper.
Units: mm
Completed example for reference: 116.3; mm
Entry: 5.6; mm
